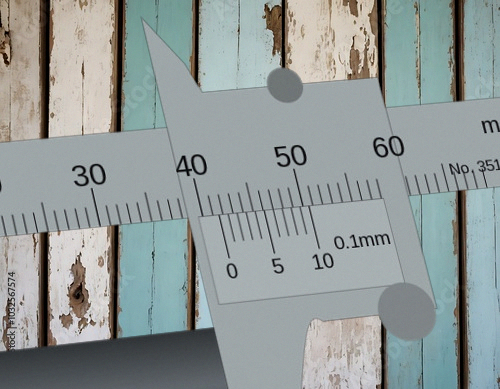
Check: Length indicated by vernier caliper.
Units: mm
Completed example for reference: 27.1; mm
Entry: 41.6; mm
